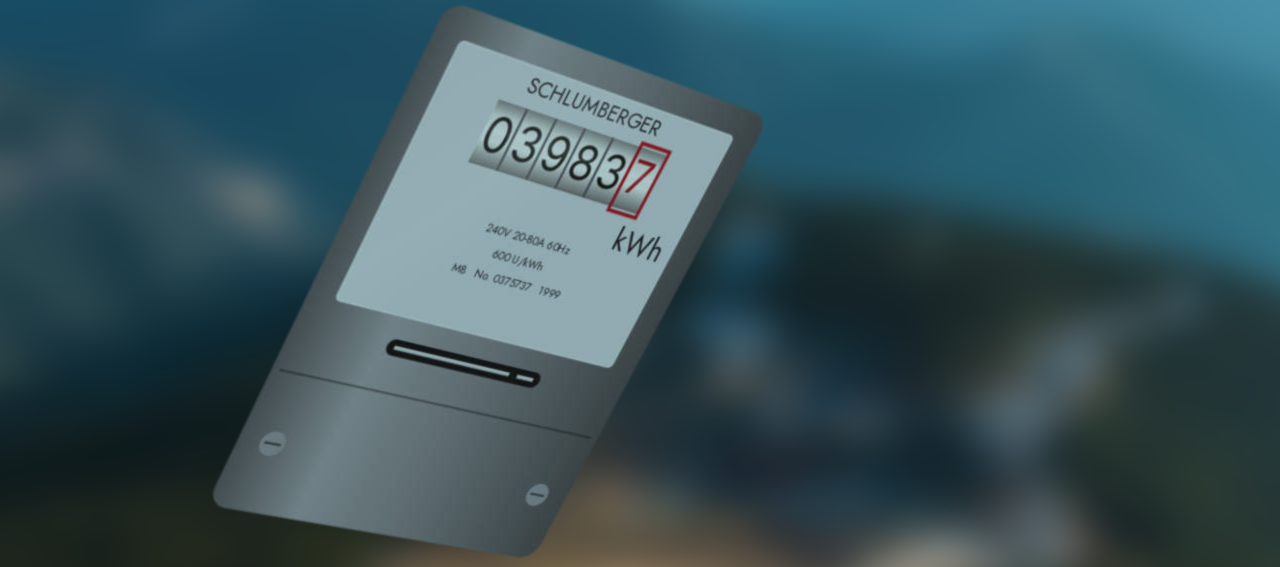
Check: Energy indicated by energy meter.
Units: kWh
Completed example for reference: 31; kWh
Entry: 3983.7; kWh
